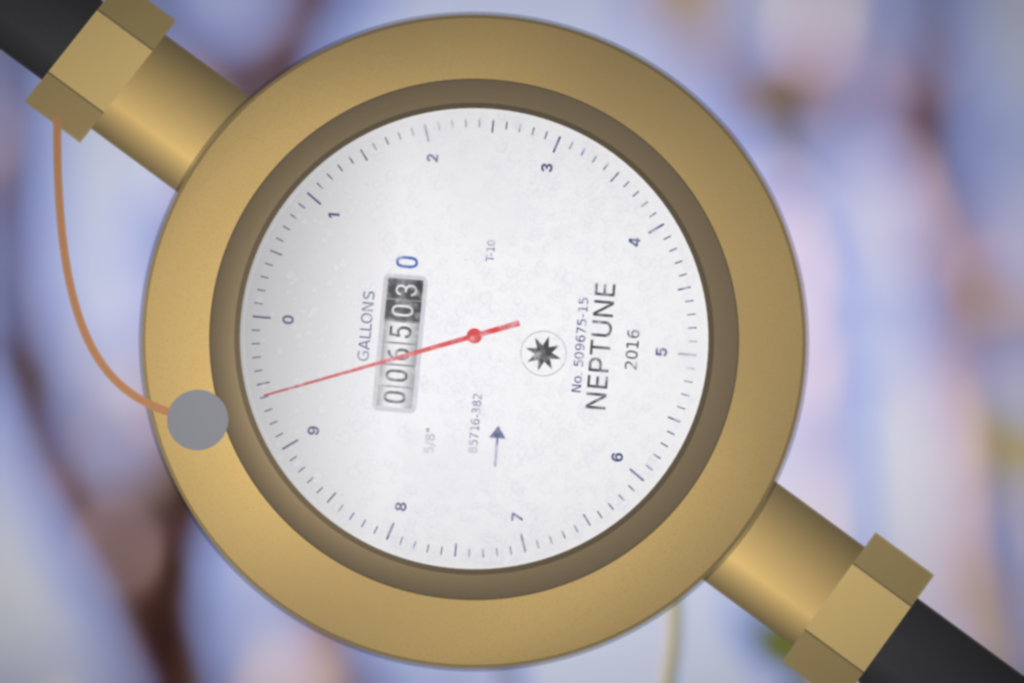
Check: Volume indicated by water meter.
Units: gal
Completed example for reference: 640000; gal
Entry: 65029.4; gal
